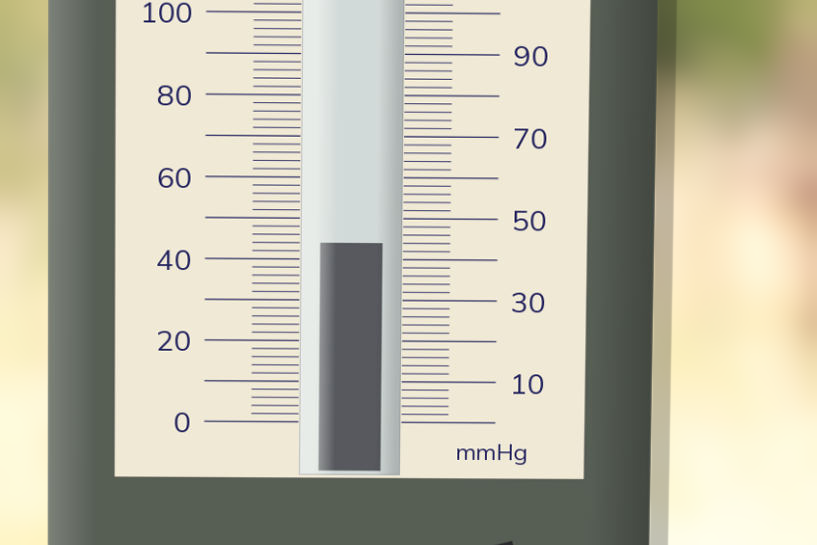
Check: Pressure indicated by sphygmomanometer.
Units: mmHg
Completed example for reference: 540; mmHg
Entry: 44; mmHg
